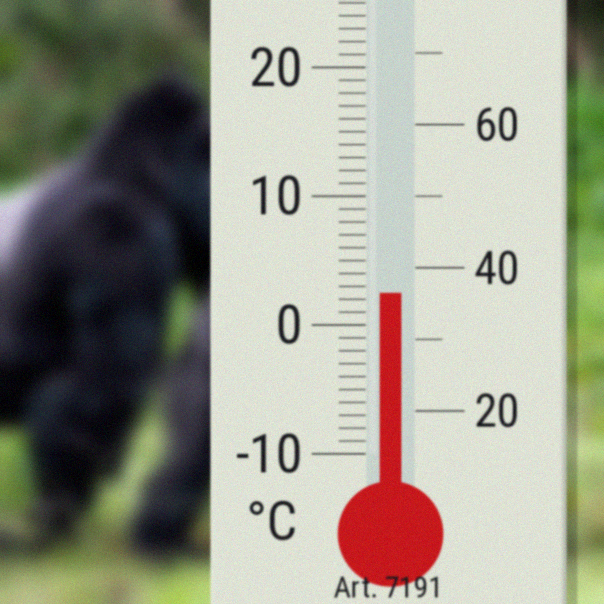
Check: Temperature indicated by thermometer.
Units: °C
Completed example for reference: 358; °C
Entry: 2.5; °C
